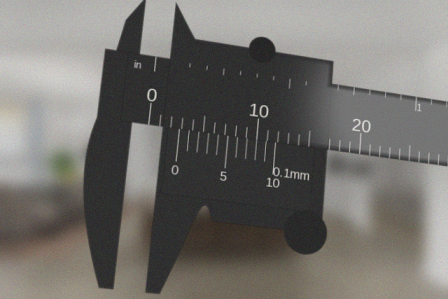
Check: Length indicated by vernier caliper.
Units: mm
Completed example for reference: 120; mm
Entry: 2.8; mm
